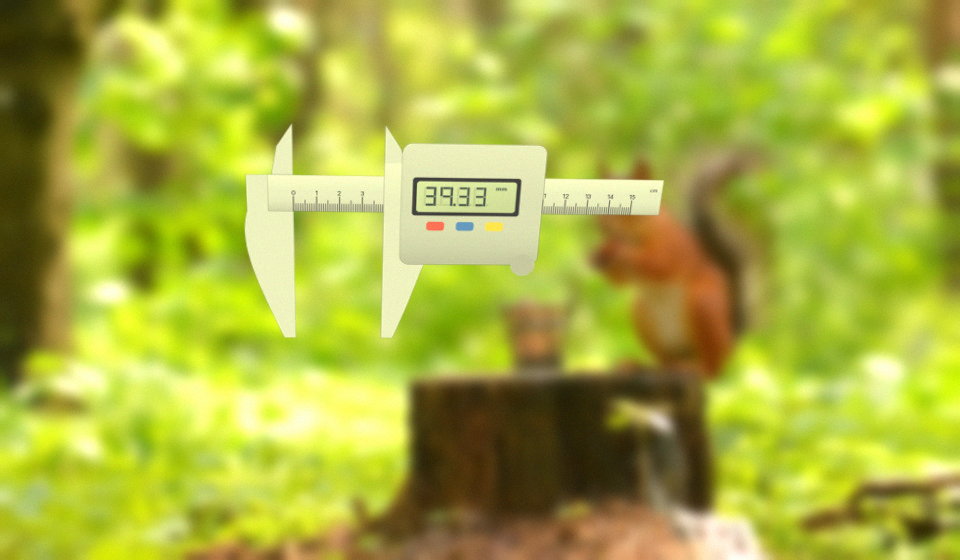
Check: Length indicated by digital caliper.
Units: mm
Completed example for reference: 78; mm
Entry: 39.33; mm
